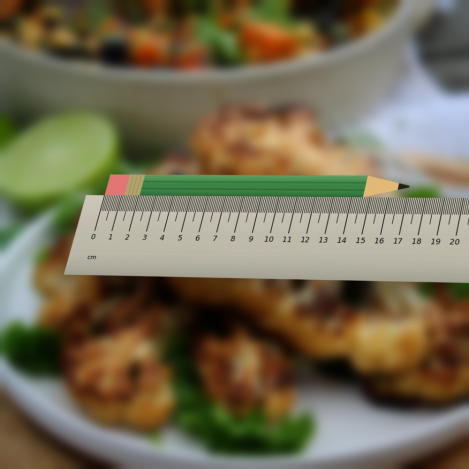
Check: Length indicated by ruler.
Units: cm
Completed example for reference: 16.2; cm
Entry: 17; cm
